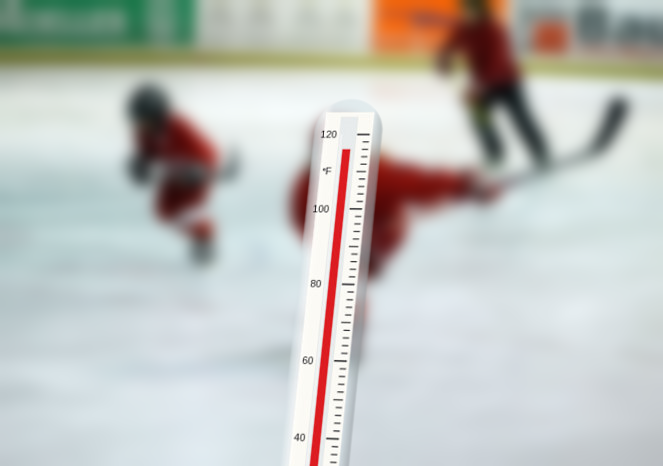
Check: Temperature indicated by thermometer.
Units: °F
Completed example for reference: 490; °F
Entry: 116; °F
